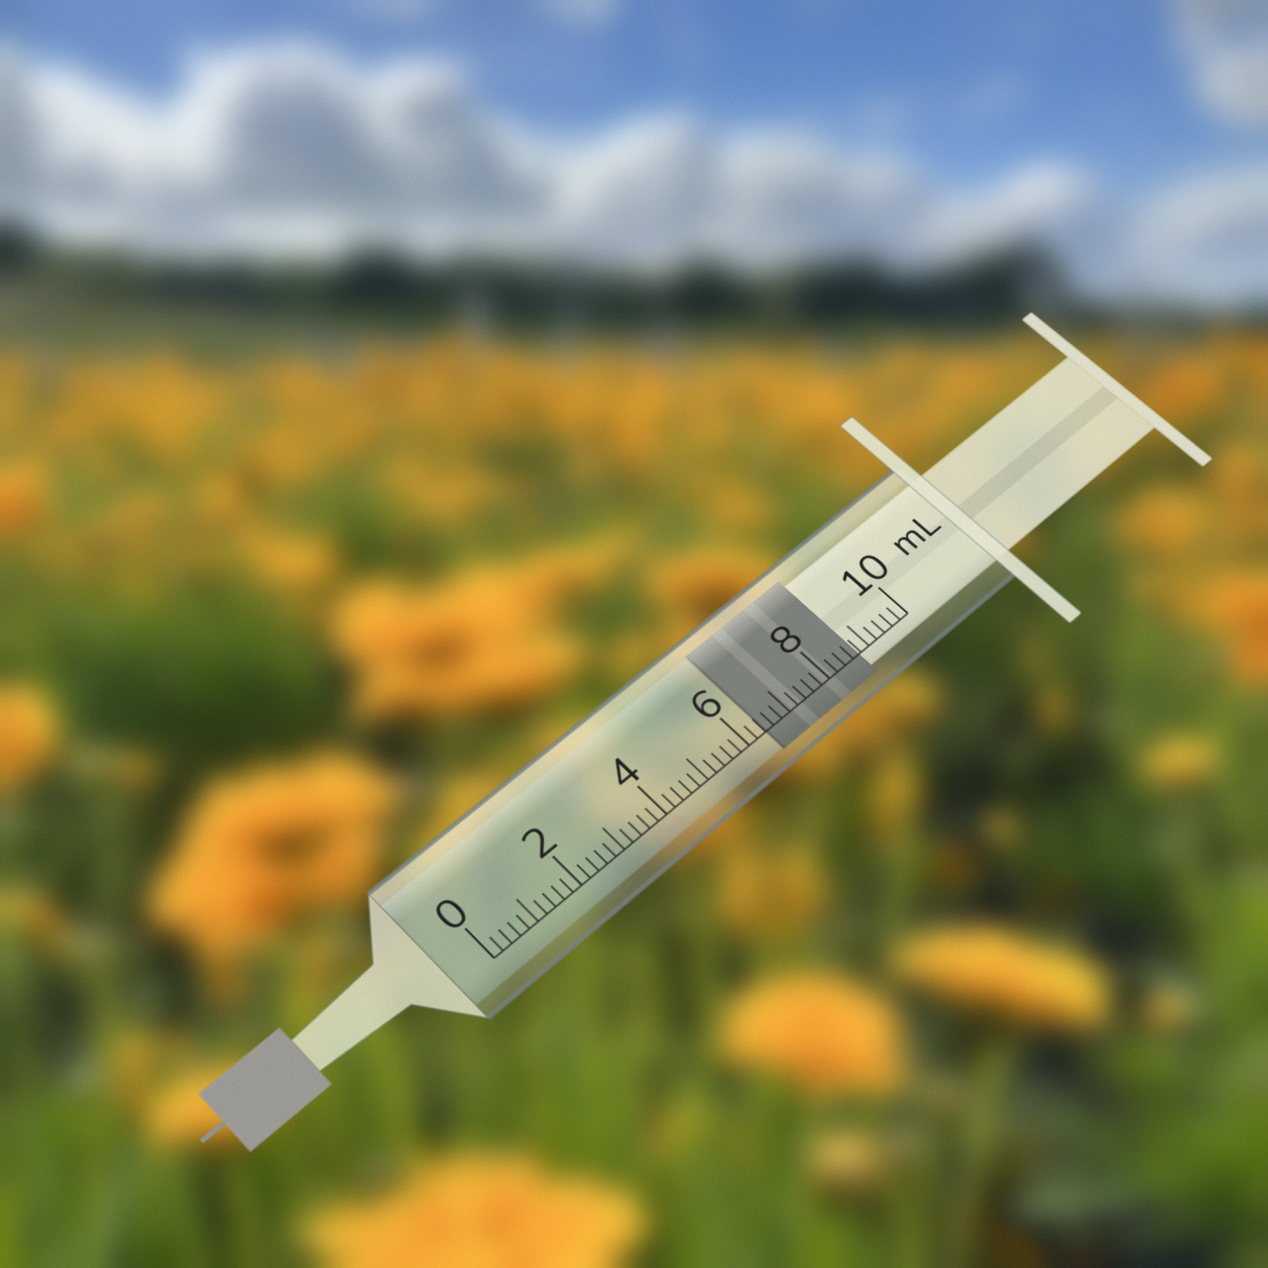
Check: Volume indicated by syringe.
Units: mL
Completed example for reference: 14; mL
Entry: 6.4; mL
